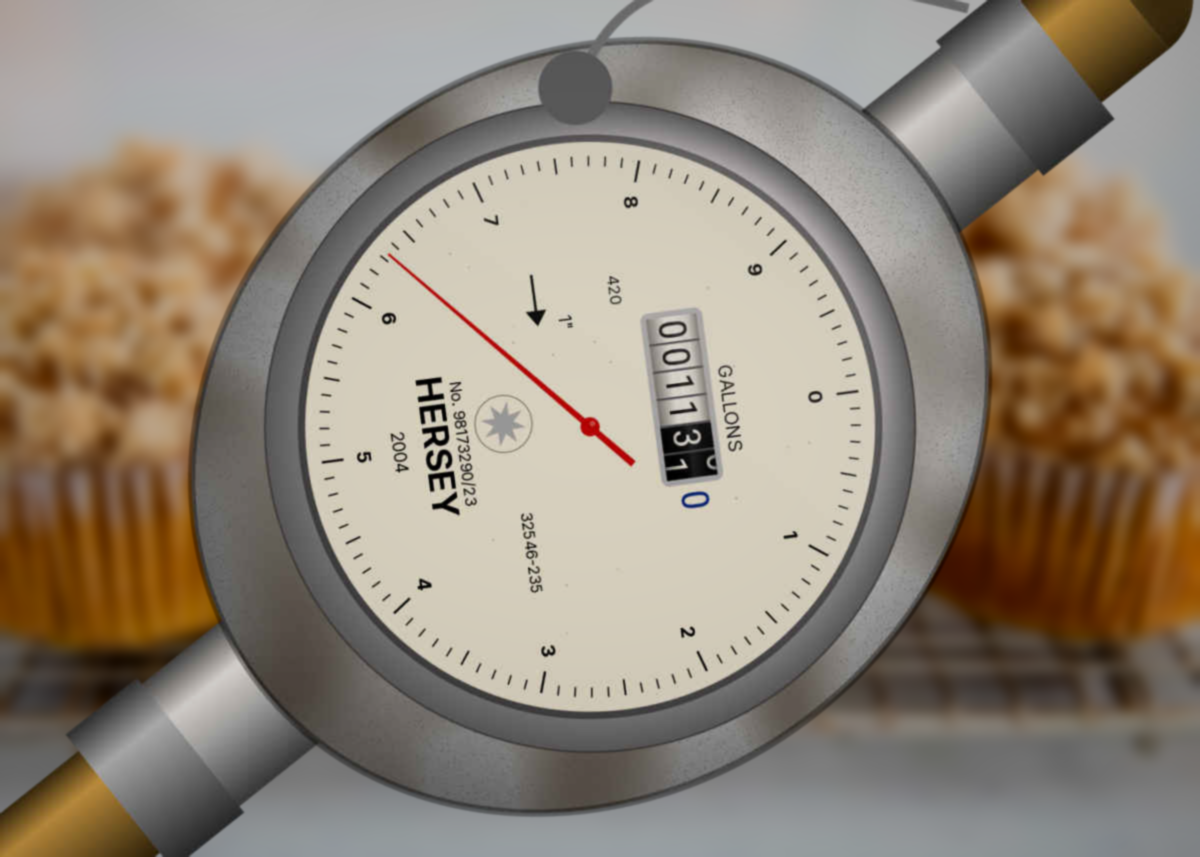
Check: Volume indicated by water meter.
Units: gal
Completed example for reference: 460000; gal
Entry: 11306.3; gal
